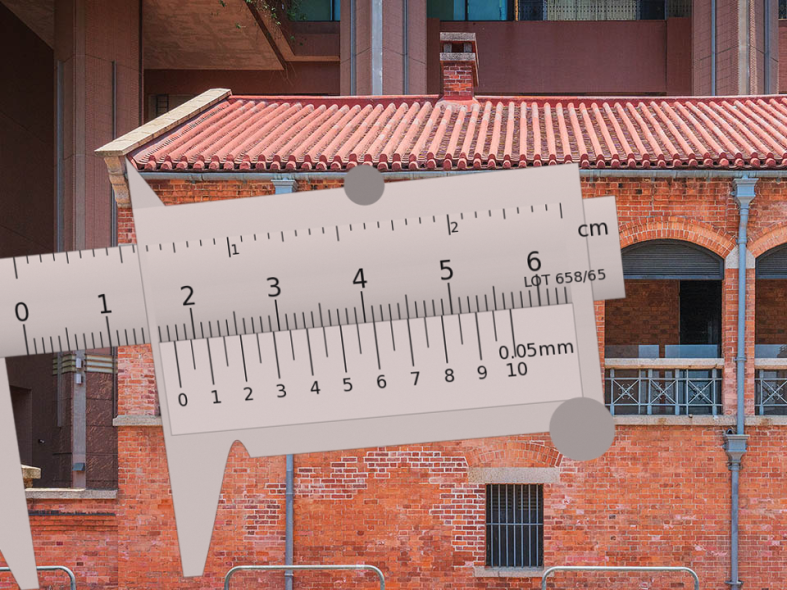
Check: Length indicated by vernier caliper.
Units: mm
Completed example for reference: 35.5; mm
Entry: 17.6; mm
